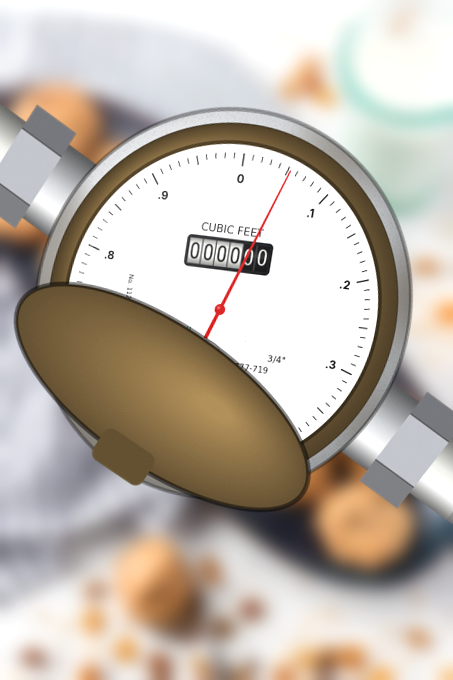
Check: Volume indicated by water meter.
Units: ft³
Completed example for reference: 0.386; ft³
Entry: 0.05; ft³
